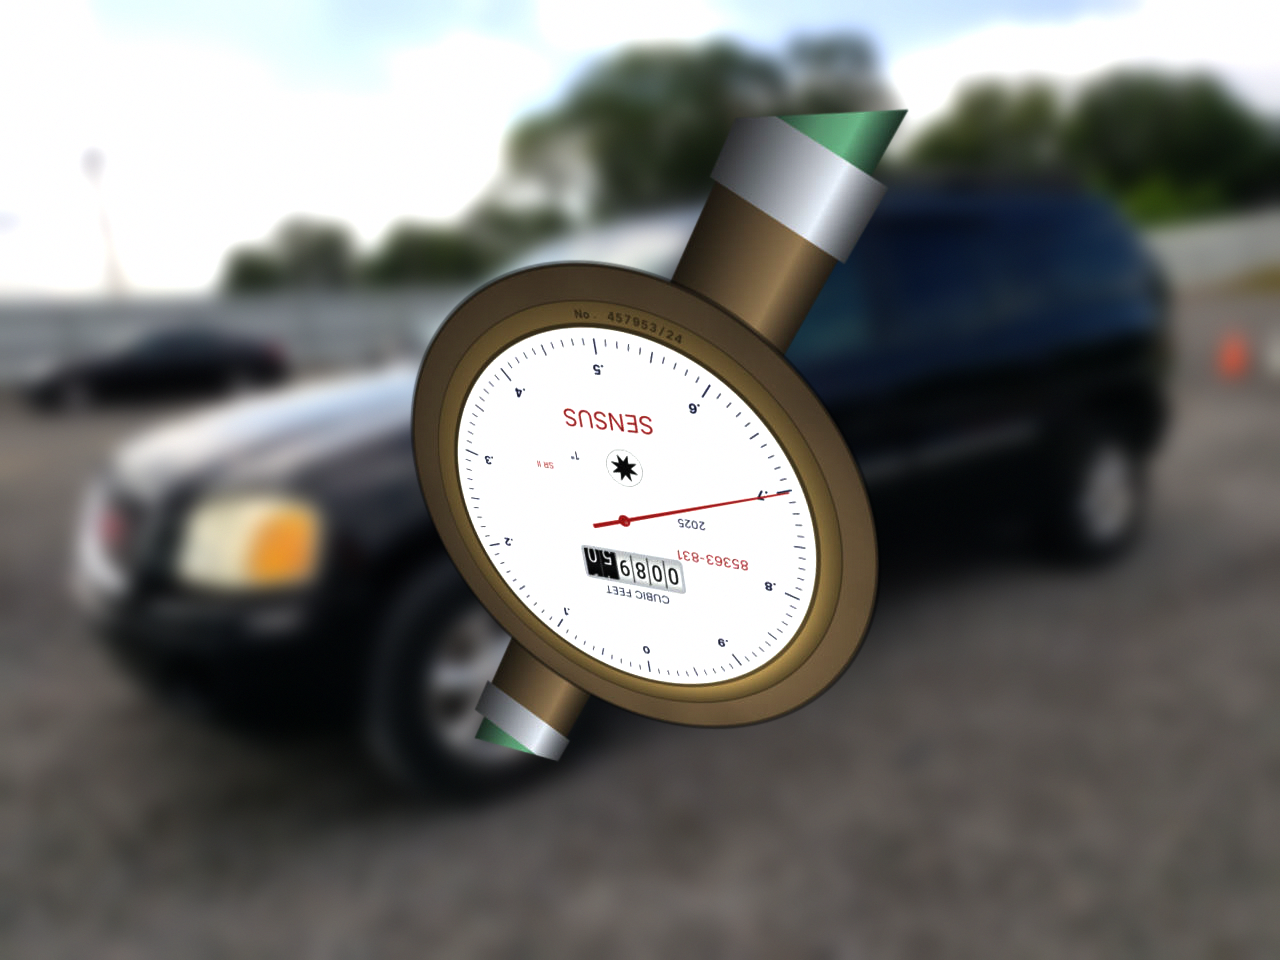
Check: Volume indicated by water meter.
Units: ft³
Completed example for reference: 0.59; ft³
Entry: 8949.70; ft³
